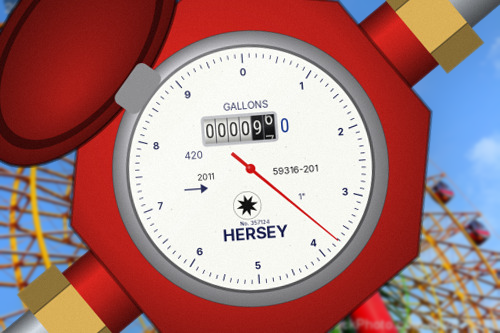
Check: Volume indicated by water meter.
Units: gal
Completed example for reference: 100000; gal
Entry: 963.7; gal
